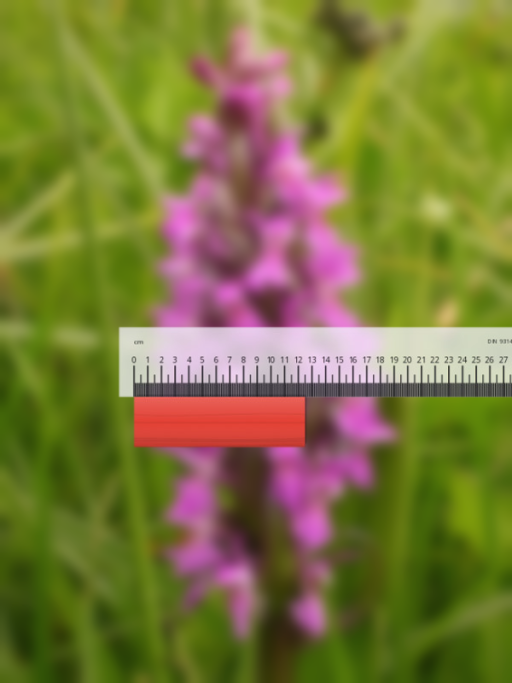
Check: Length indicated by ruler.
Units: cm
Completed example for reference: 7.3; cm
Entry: 12.5; cm
